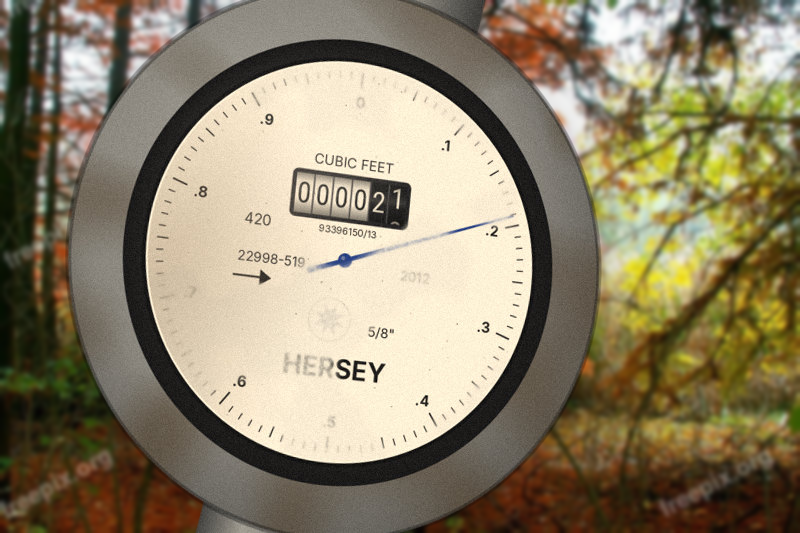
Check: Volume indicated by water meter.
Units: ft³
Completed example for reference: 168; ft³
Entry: 21.19; ft³
